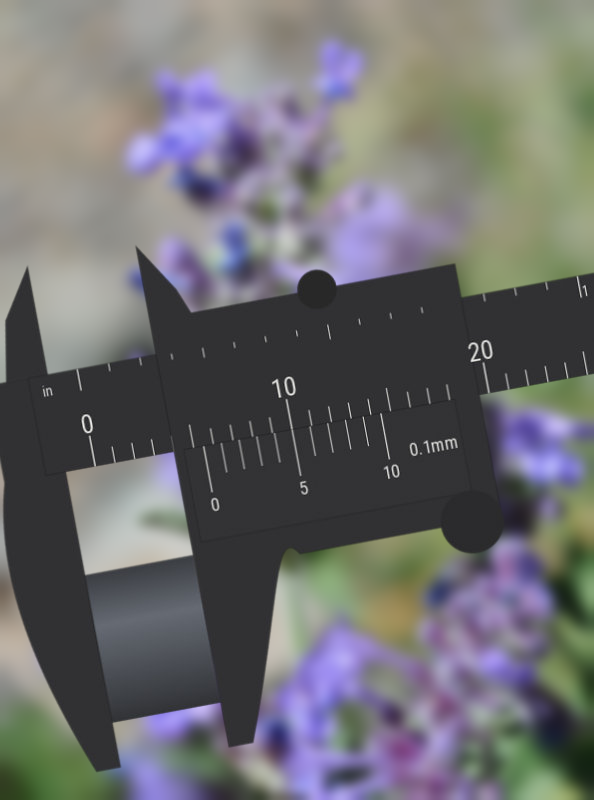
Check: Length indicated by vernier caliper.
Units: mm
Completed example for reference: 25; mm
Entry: 5.5; mm
